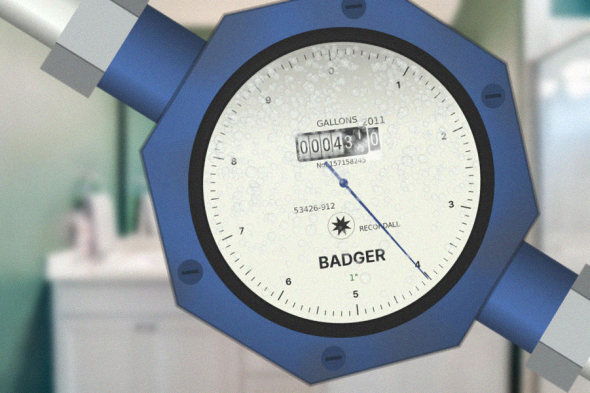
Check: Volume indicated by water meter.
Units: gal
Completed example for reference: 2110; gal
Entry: 4314.0; gal
